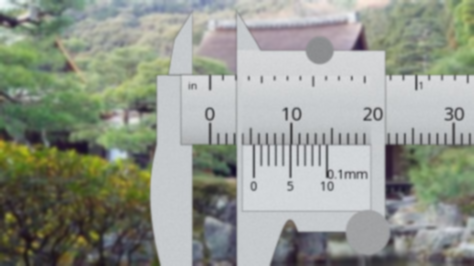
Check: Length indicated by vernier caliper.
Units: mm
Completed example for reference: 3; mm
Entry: 5.4; mm
